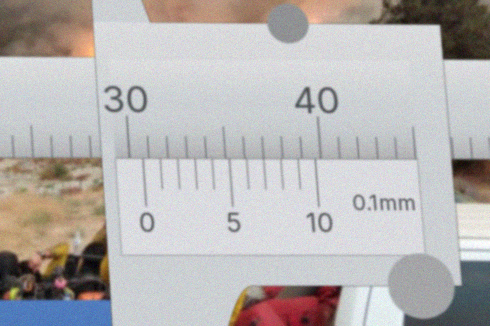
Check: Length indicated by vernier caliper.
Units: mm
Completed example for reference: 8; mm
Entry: 30.7; mm
